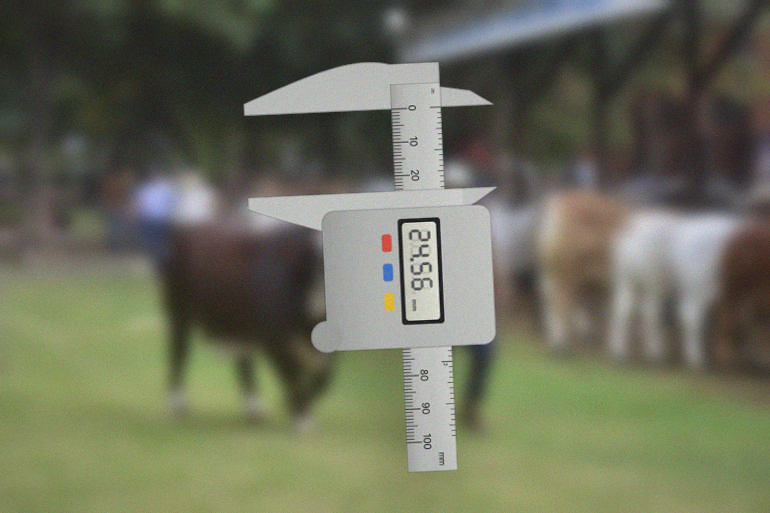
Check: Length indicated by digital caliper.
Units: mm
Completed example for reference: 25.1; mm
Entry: 24.56; mm
